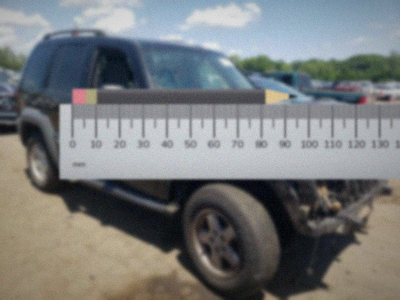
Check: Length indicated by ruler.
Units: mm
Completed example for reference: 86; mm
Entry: 95; mm
